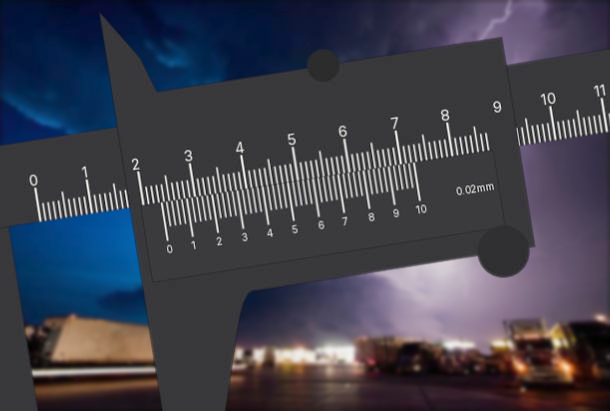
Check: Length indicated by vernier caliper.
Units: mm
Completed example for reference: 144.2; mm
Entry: 23.5; mm
